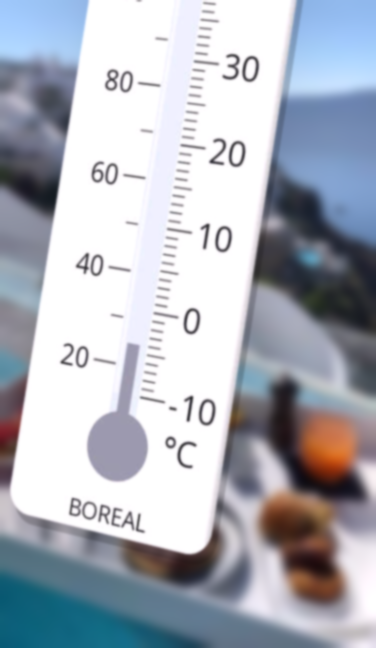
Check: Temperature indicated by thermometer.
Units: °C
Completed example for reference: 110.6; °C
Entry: -4; °C
